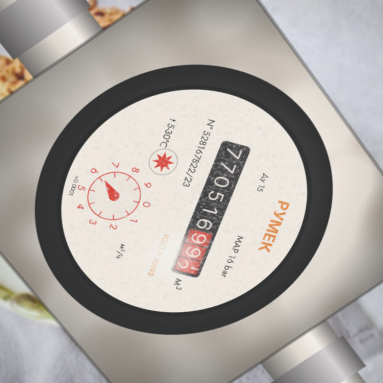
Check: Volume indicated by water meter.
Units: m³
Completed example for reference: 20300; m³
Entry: 770516.9916; m³
